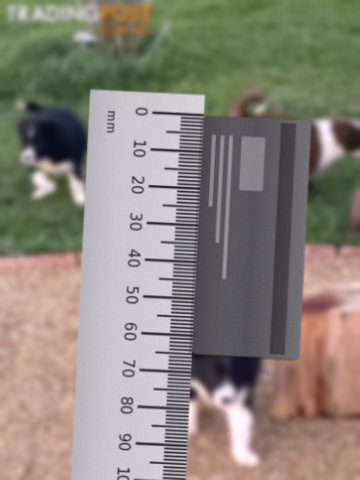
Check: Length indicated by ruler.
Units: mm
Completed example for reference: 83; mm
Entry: 65; mm
